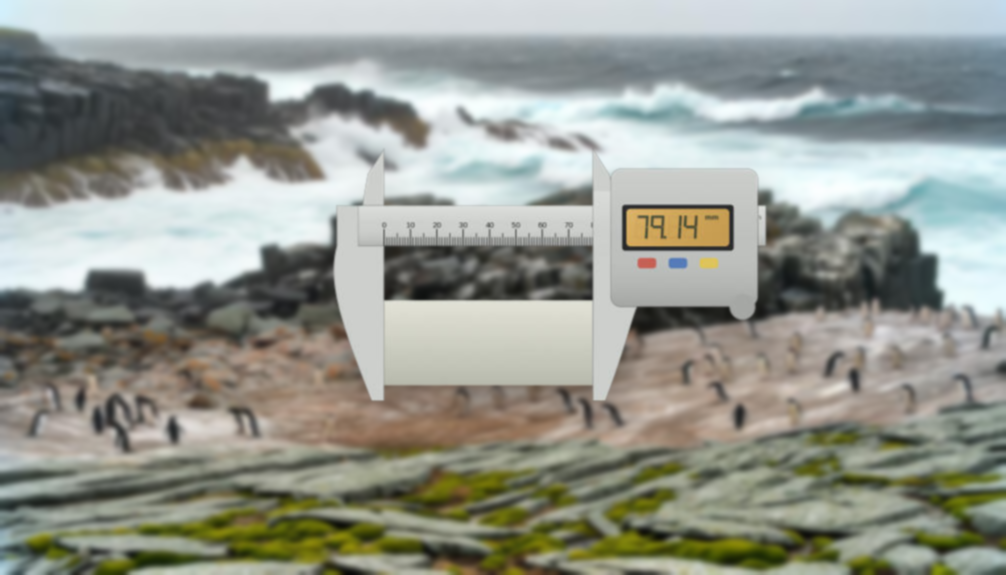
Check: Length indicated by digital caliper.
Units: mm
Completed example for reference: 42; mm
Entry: 79.14; mm
